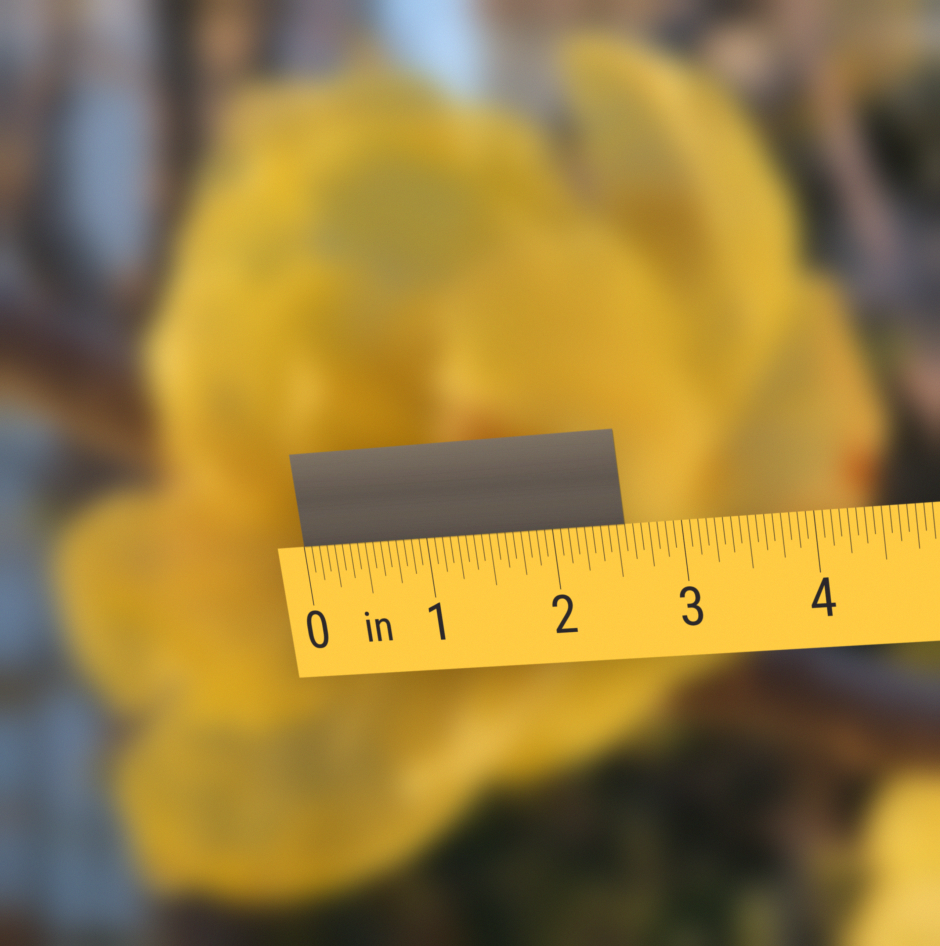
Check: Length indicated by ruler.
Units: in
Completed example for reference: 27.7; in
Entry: 2.5625; in
